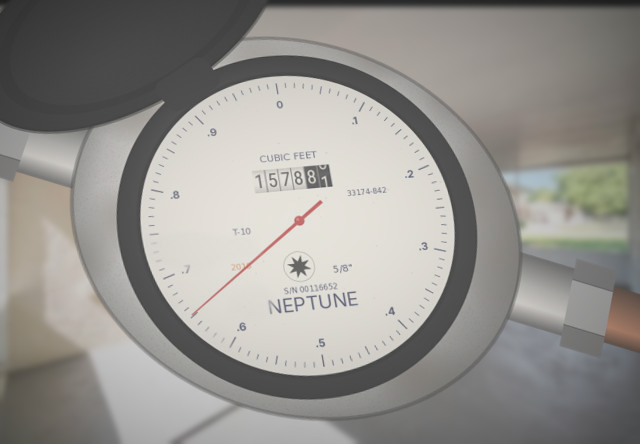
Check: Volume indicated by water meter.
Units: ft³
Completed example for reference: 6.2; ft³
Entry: 157880.65; ft³
